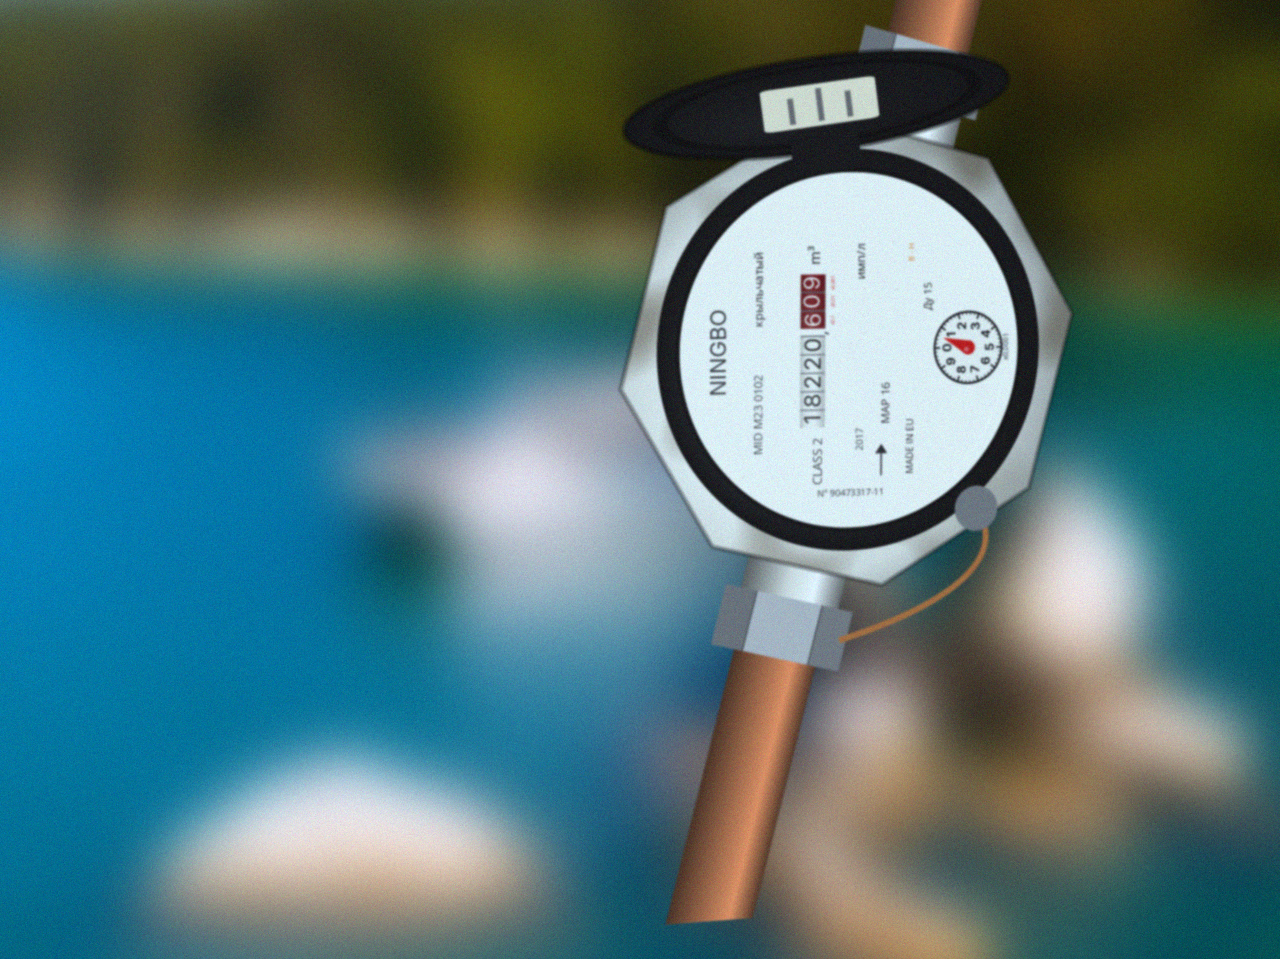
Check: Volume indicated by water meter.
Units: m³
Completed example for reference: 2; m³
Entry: 18220.6090; m³
